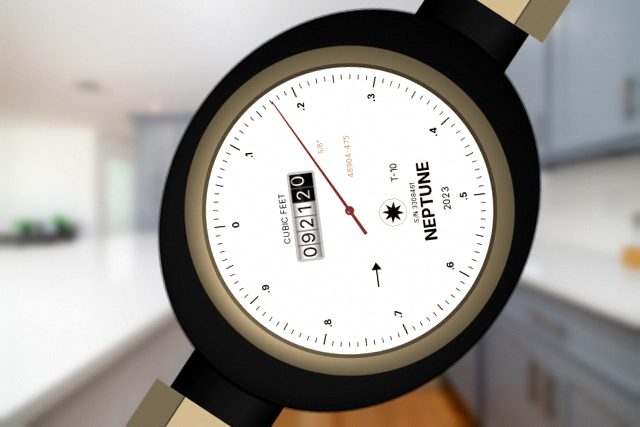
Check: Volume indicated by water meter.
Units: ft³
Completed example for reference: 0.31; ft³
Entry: 92120.17; ft³
